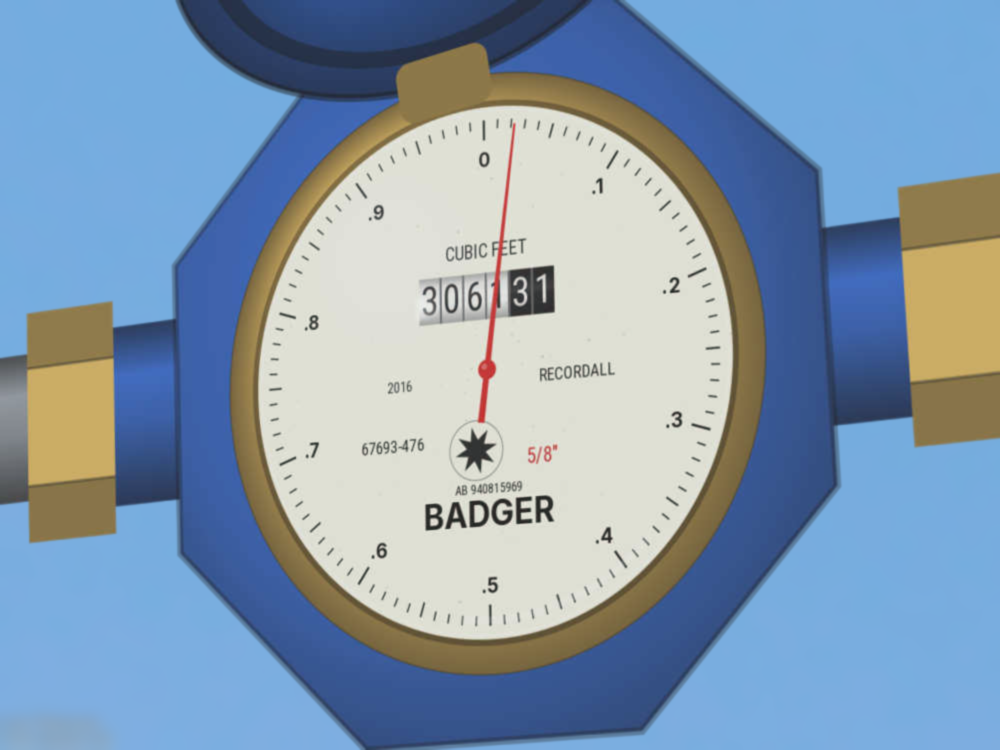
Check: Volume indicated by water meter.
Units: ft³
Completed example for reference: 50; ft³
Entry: 306131.02; ft³
